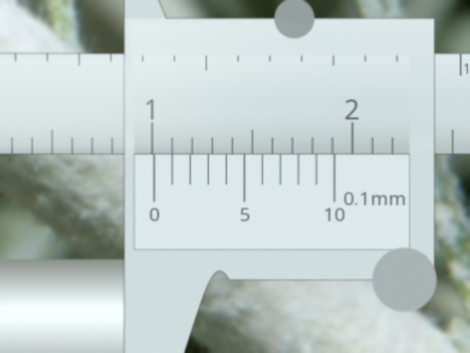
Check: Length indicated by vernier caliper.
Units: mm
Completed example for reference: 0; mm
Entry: 10.1; mm
